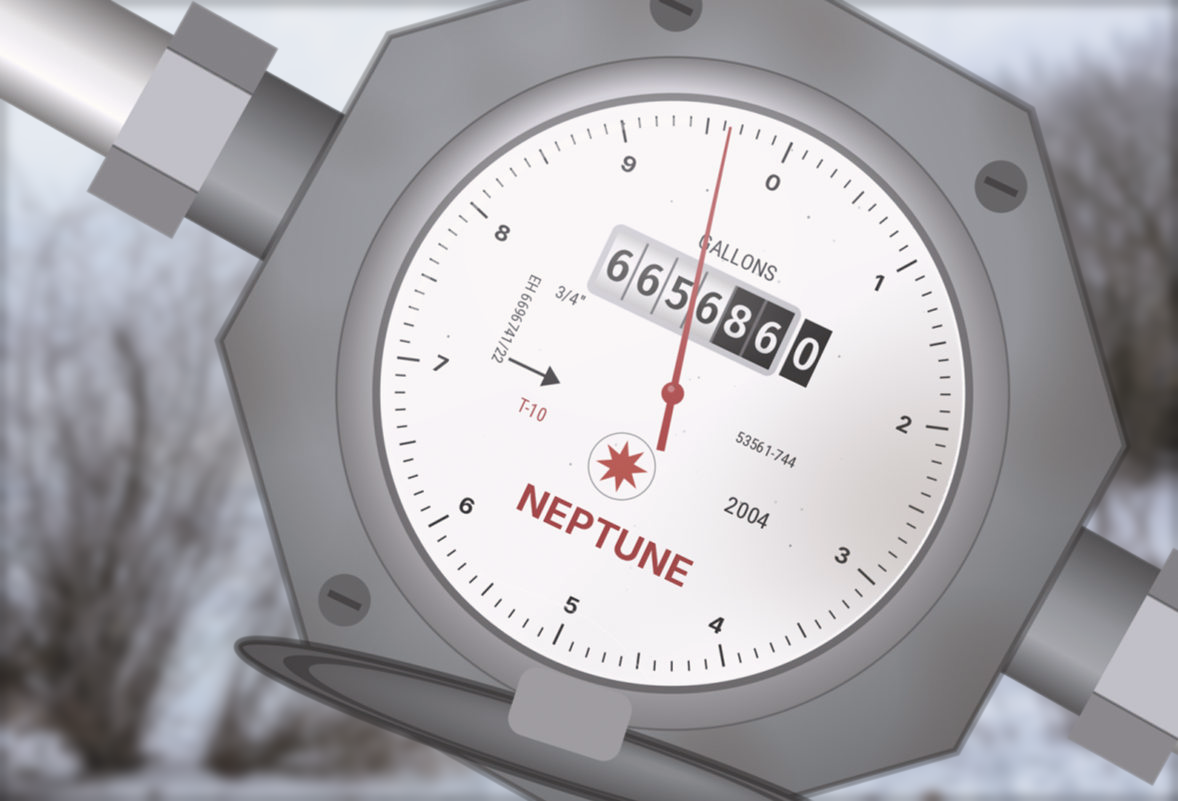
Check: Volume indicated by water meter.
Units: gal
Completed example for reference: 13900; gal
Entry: 6656859.6; gal
